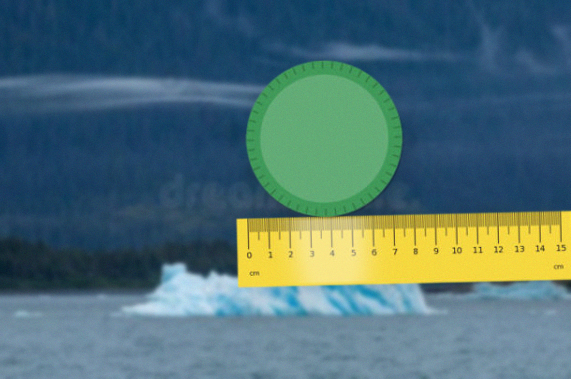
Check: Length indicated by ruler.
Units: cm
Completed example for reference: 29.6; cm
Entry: 7.5; cm
